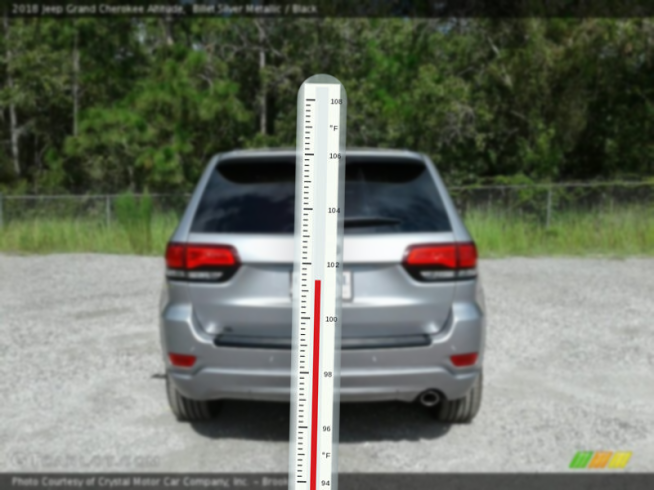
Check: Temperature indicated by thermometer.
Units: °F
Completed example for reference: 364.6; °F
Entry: 101.4; °F
